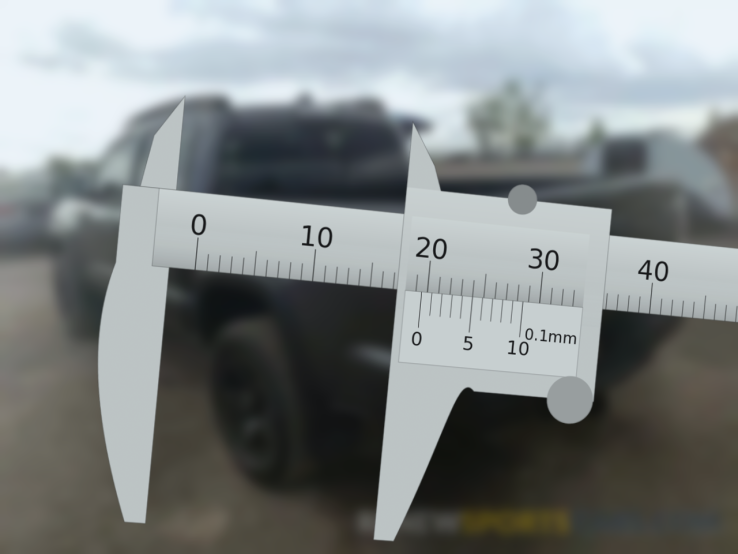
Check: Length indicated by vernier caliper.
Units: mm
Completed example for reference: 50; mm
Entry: 19.5; mm
